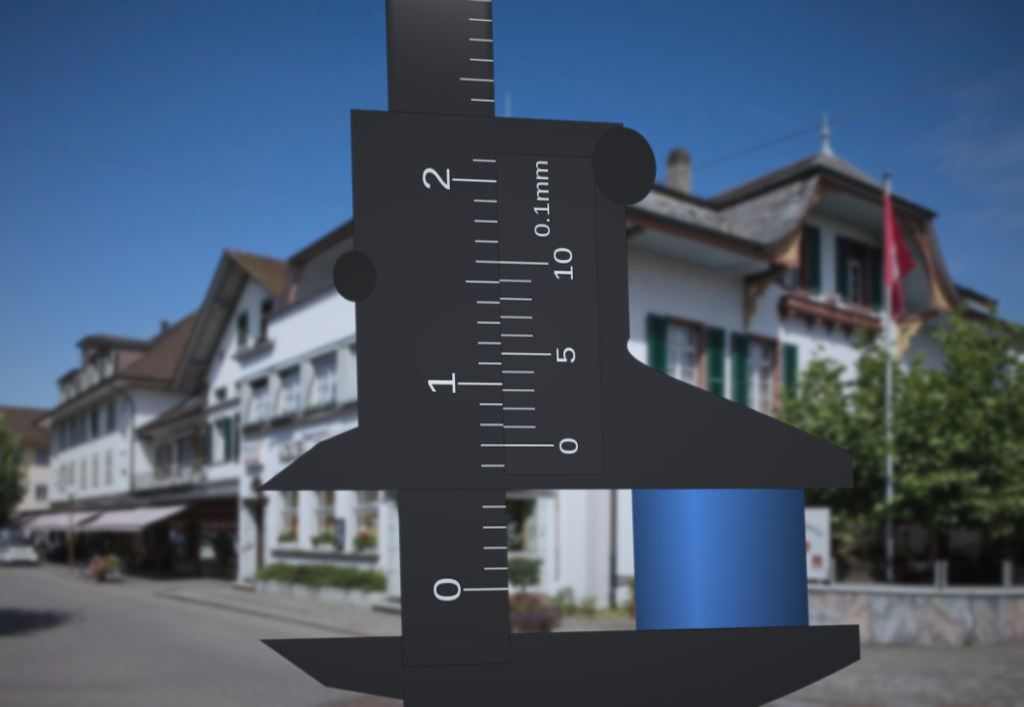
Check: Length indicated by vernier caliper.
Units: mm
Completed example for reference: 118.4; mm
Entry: 7.0; mm
